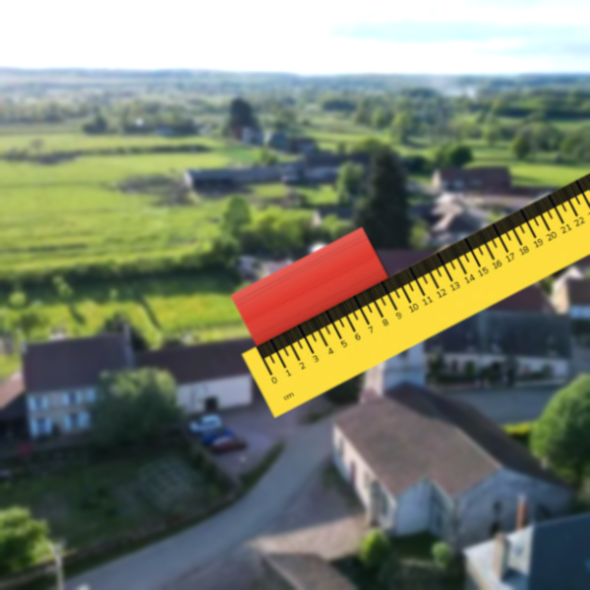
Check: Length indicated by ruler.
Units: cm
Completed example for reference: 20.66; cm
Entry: 9.5; cm
